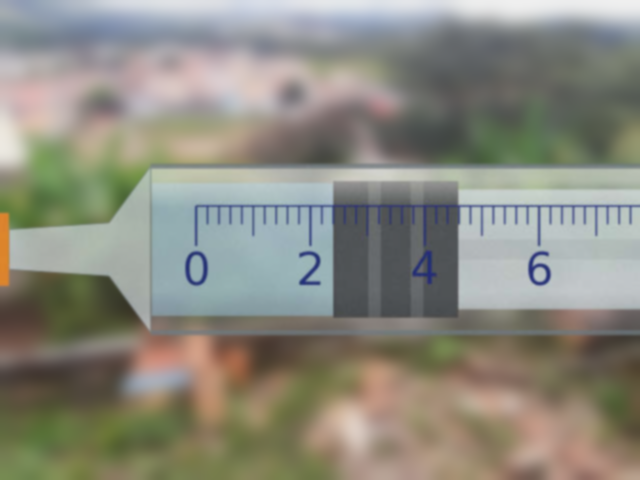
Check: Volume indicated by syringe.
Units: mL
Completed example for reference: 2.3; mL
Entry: 2.4; mL
